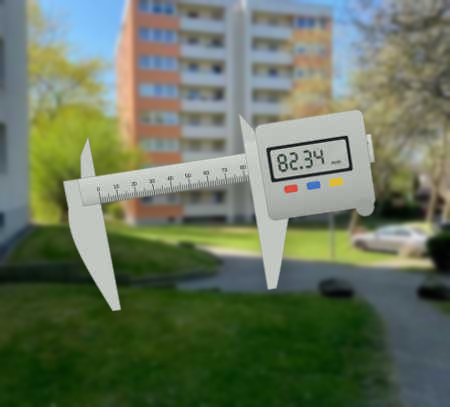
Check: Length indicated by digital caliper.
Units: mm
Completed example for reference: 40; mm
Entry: 82.34; mm
